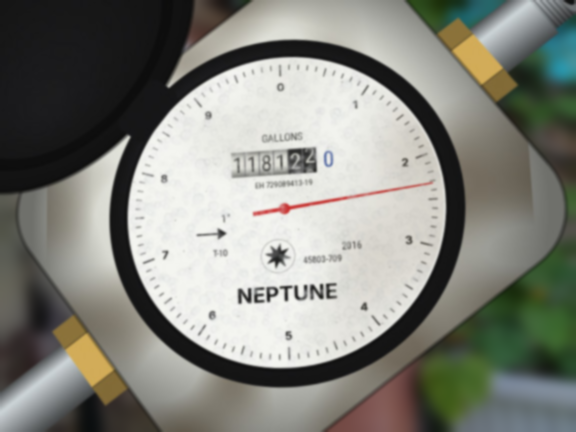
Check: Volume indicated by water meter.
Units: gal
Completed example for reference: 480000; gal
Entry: 1181222.3; gal
